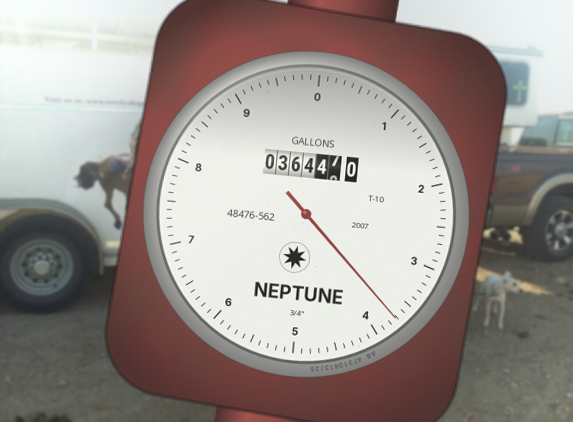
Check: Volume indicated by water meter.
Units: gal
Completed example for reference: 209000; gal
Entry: 364473.7; gal
